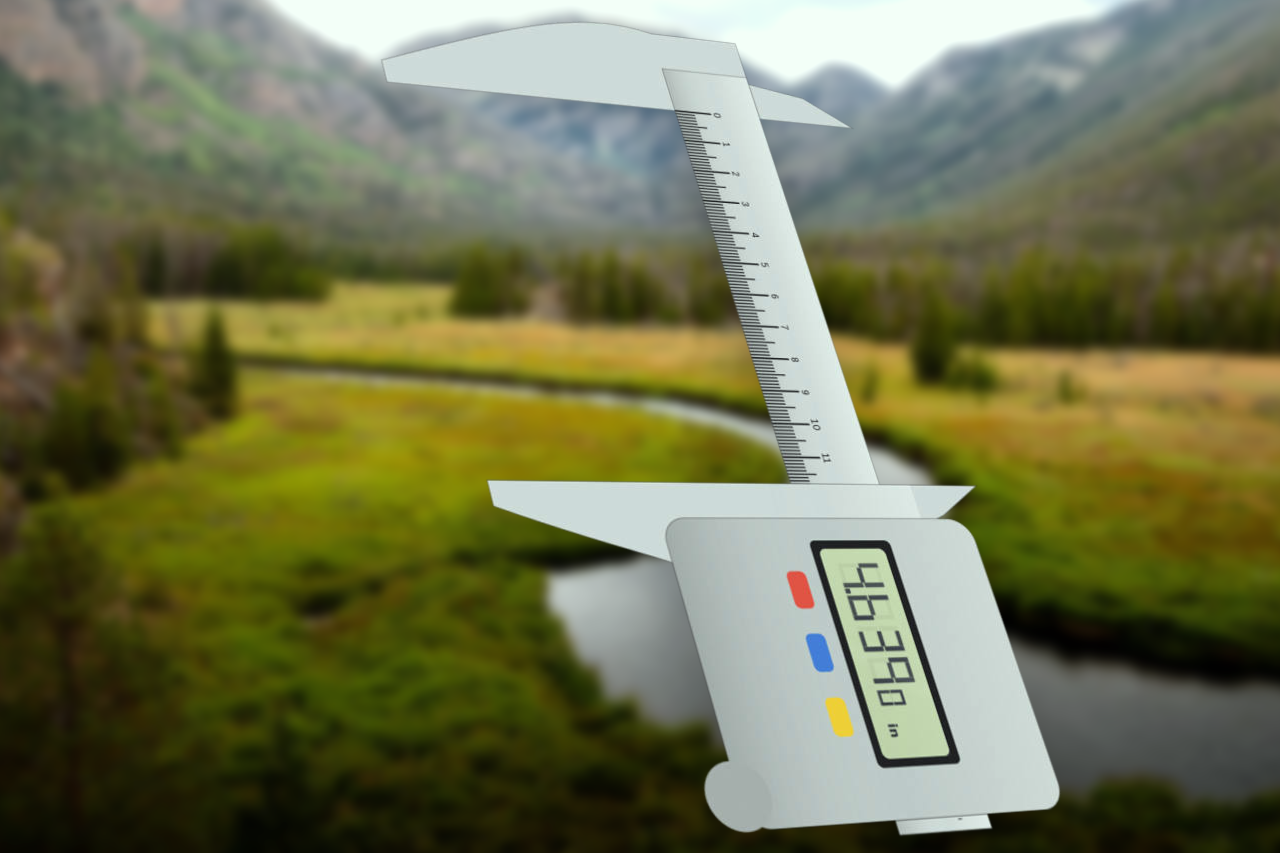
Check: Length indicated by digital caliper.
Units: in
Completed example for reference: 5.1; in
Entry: 4.6390; in
